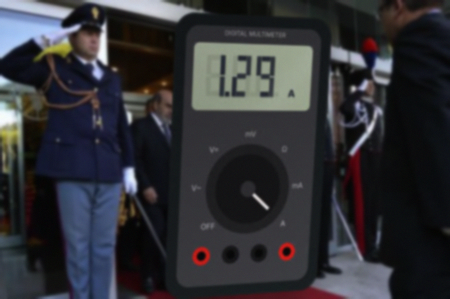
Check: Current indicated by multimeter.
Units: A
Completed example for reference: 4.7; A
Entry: 1.29; A
